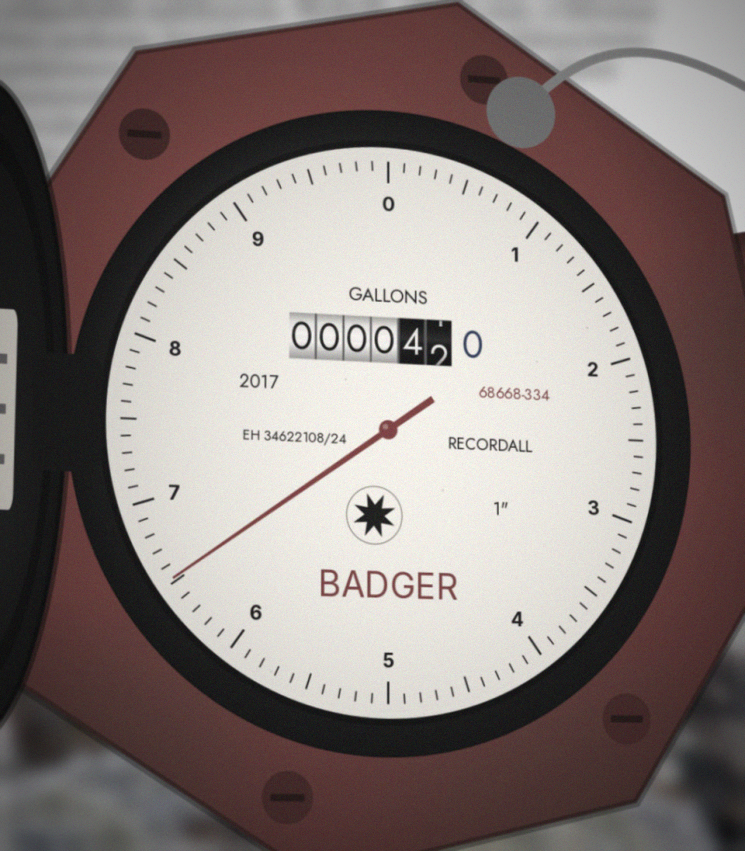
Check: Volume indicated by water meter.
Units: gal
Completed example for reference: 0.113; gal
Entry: 416.5; gal
